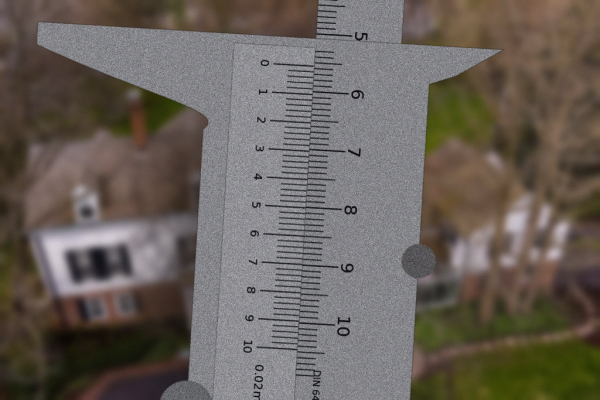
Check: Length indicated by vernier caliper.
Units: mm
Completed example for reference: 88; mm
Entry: 55.6; mm
